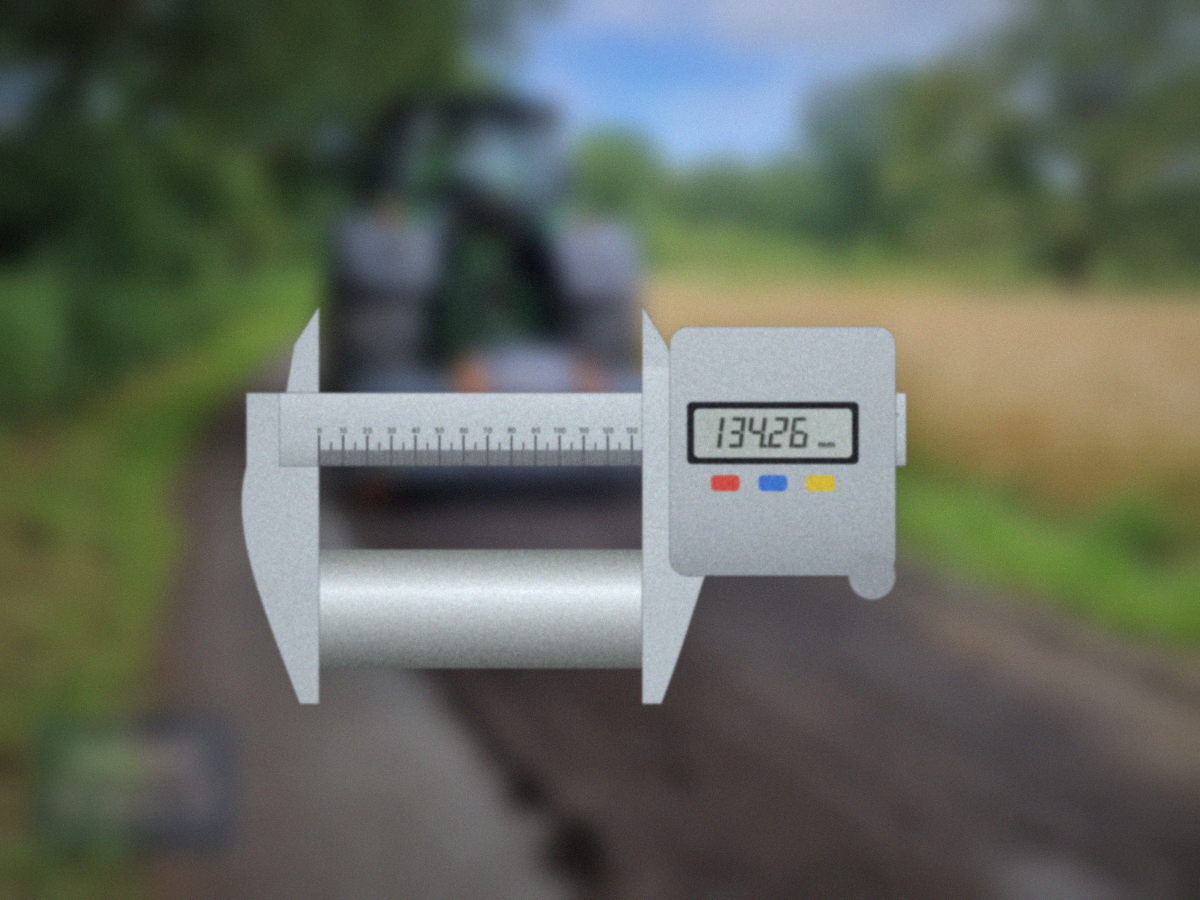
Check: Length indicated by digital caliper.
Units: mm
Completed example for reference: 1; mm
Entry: 134.26; mm
